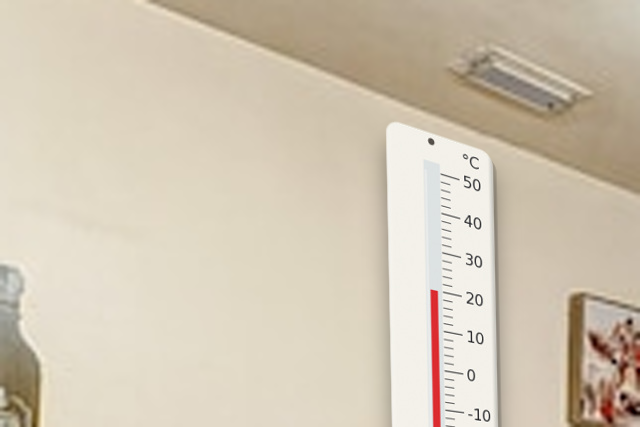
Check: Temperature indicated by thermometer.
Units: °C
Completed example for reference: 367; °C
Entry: 20; °C
